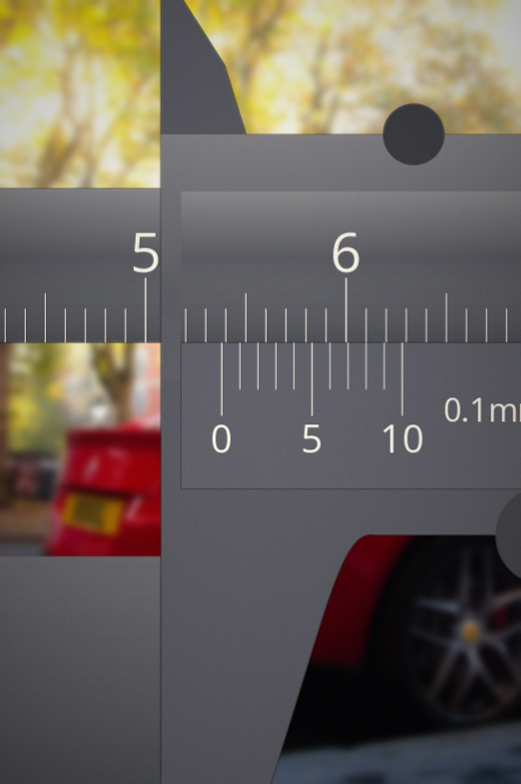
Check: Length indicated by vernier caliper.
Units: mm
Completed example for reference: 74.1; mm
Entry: 53.8; mm
